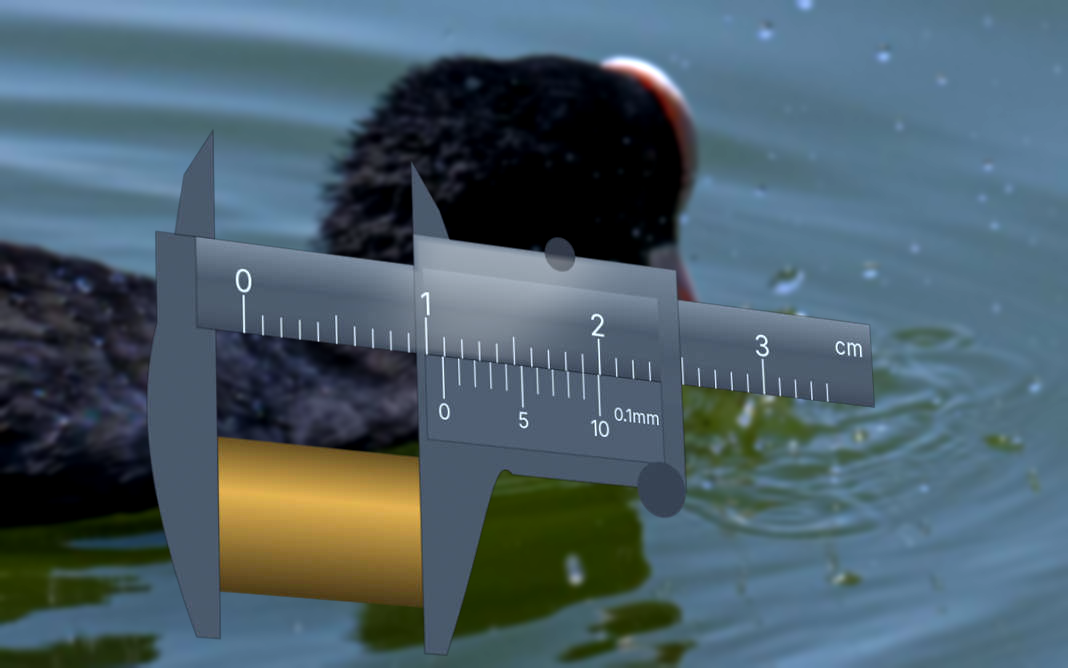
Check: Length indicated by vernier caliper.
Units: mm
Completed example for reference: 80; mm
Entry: 10.9; mm
